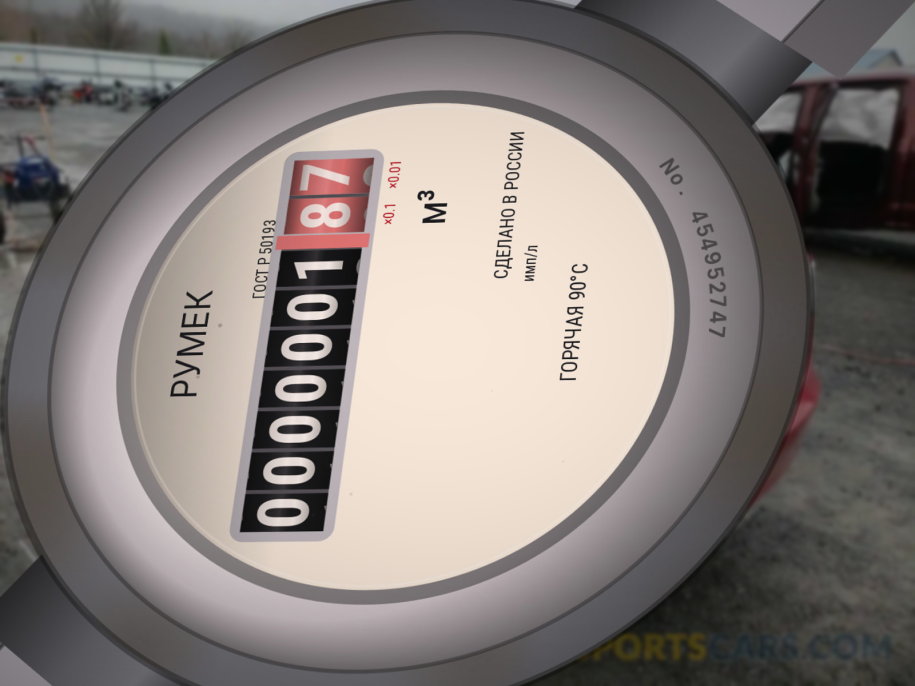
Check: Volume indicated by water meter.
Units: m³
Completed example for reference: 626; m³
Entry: 1.87; m³
